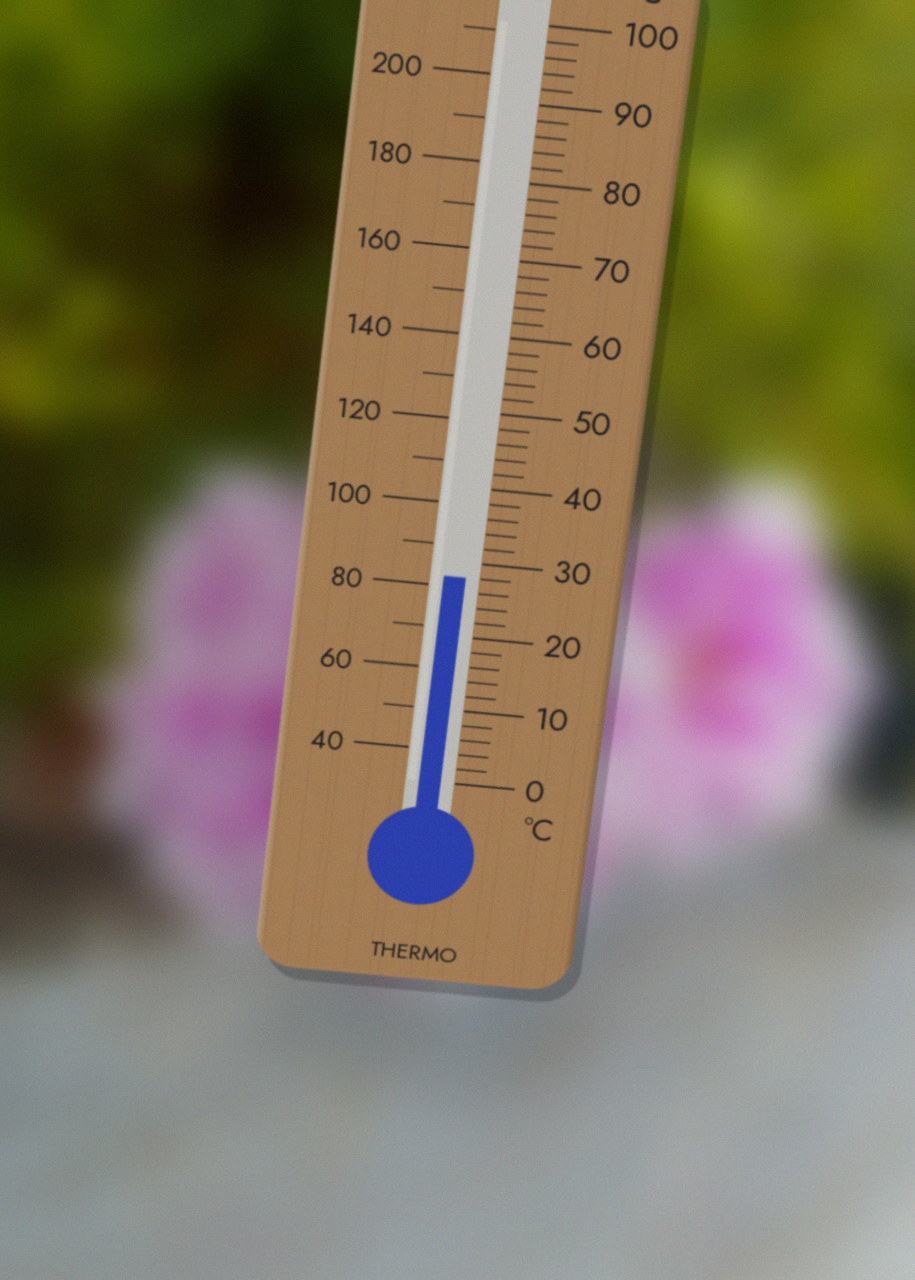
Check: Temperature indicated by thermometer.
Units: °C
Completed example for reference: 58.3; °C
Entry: 28; °C
